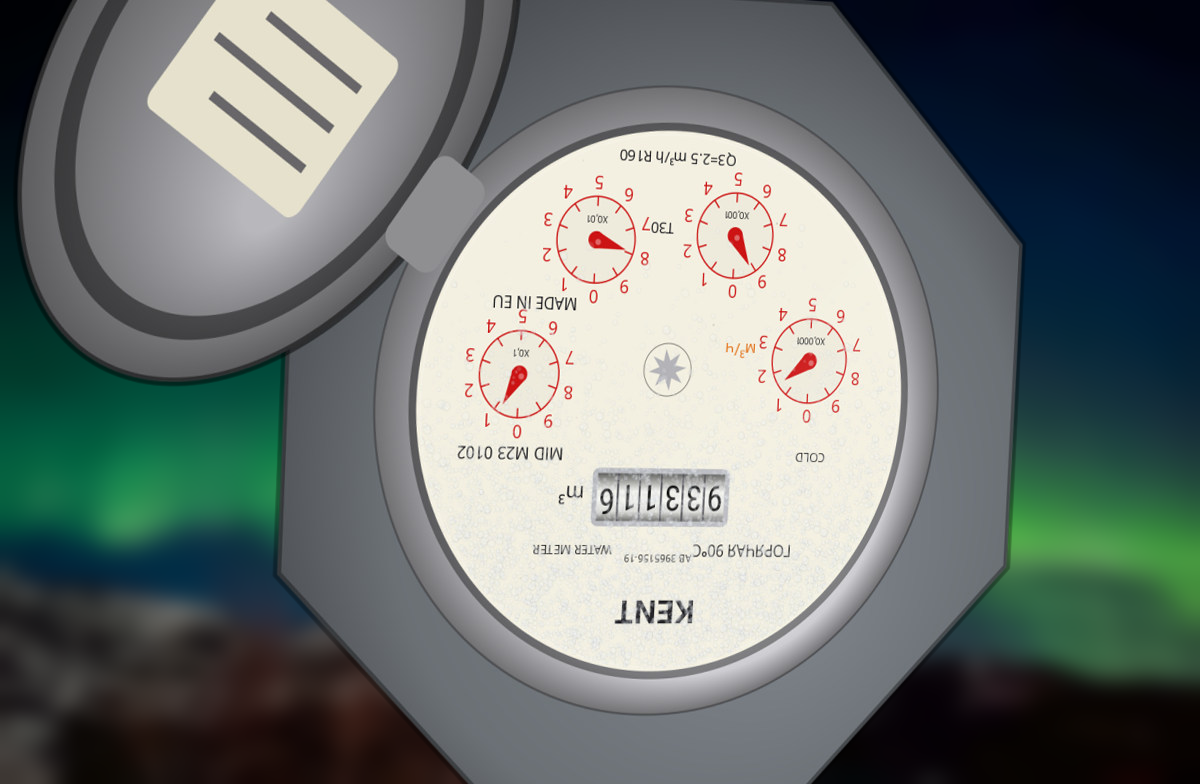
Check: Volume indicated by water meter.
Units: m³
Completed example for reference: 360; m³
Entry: 933116.0791; m³
